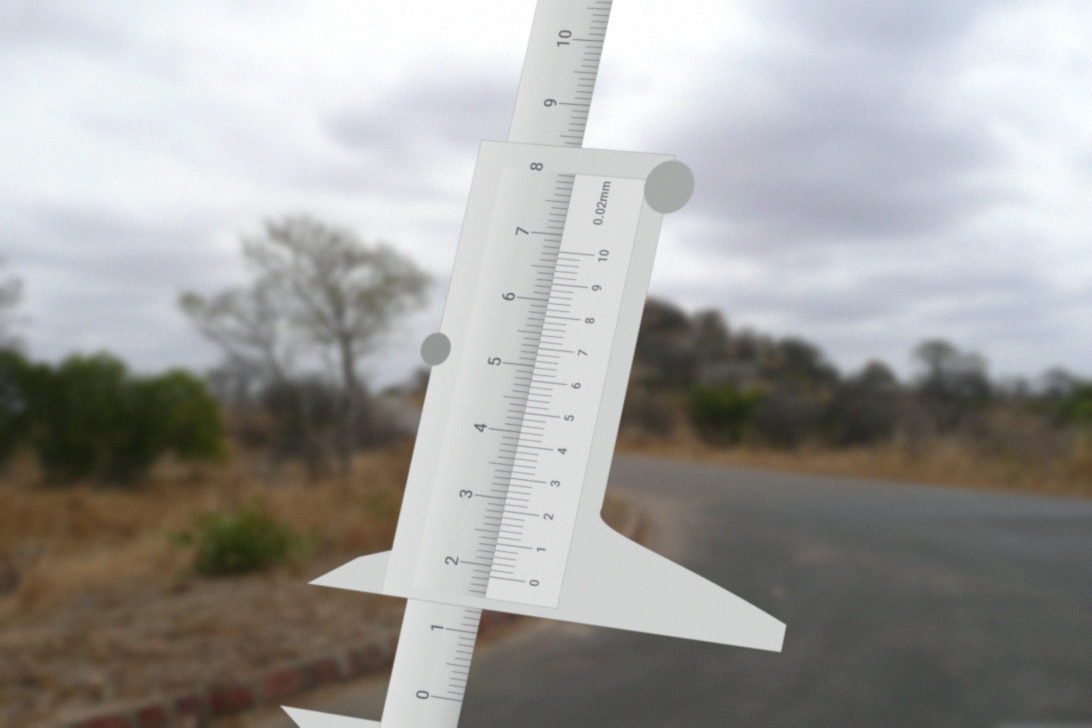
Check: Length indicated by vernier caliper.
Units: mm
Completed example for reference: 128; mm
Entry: 18.4; mm
